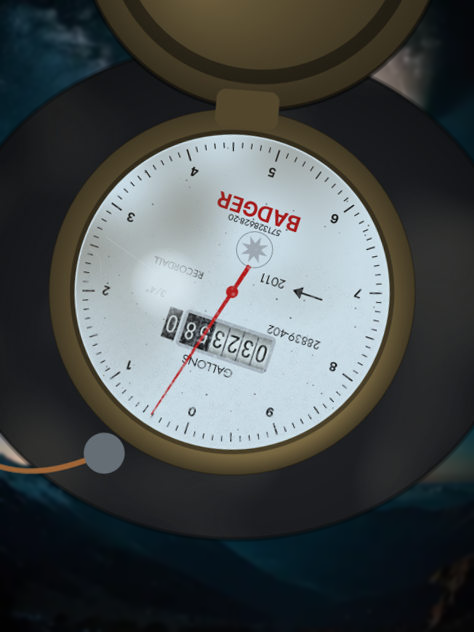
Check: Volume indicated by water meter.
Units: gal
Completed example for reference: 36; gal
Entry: 323580.4; gal
